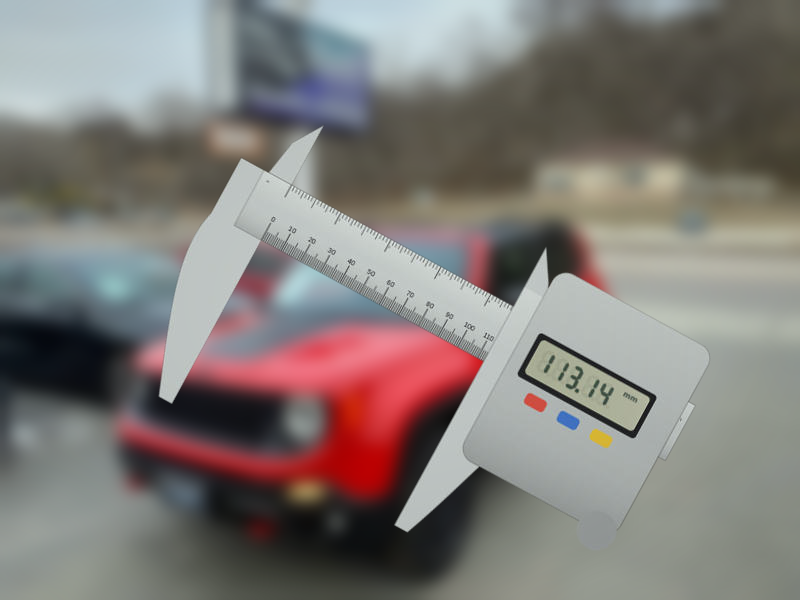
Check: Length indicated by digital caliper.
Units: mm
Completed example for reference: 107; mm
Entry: 113.14; mm
